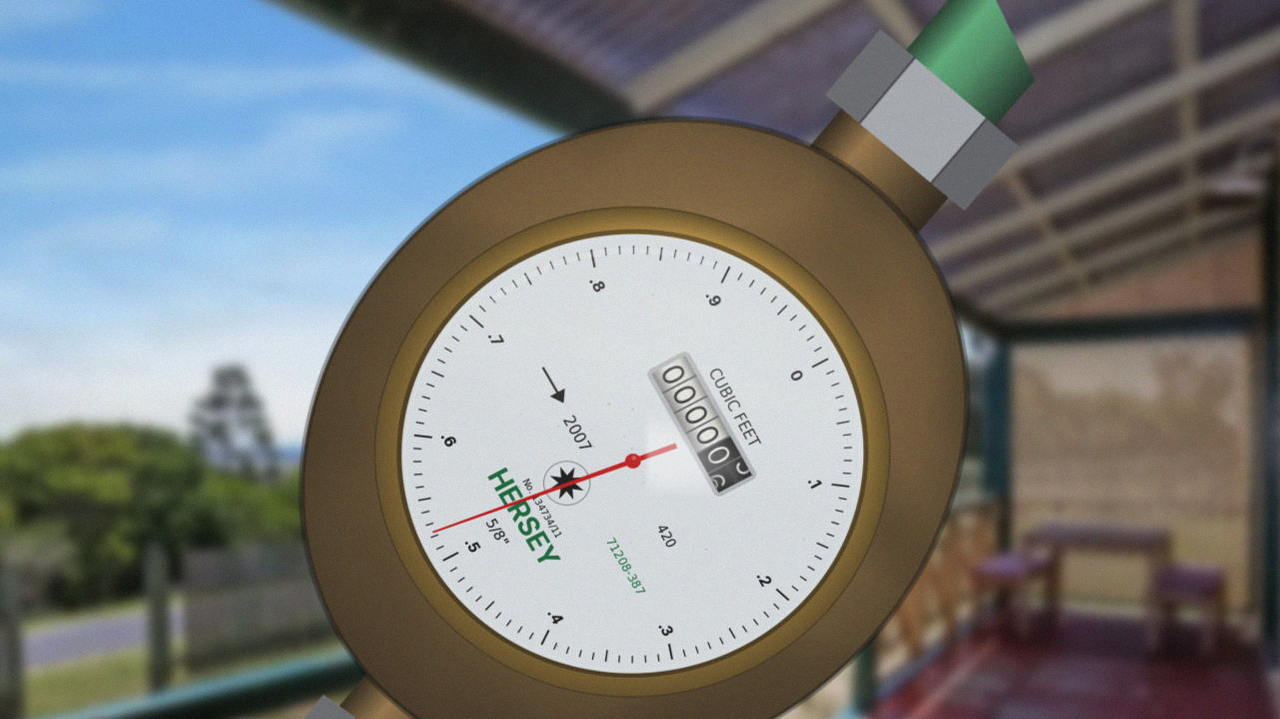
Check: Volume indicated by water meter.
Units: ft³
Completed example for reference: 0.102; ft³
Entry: 5.52; ft³
